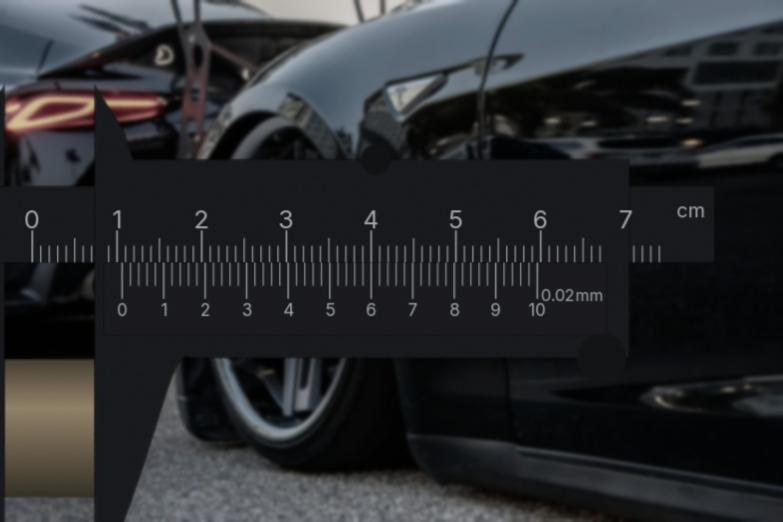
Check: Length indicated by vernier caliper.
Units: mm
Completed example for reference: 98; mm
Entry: 10.6; mm
